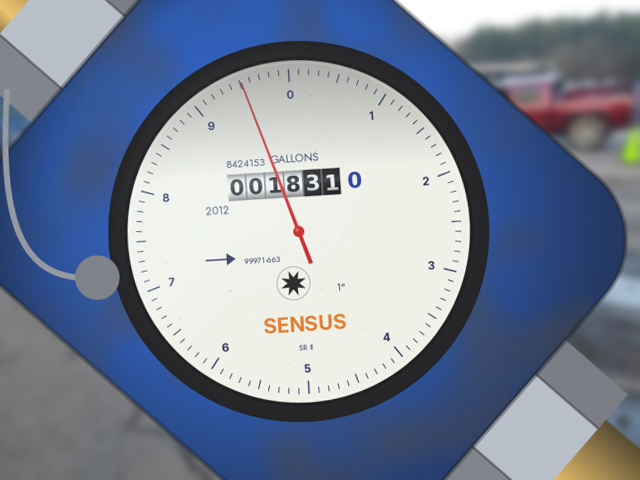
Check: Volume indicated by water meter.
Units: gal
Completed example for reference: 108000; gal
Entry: 18309.5; gal
